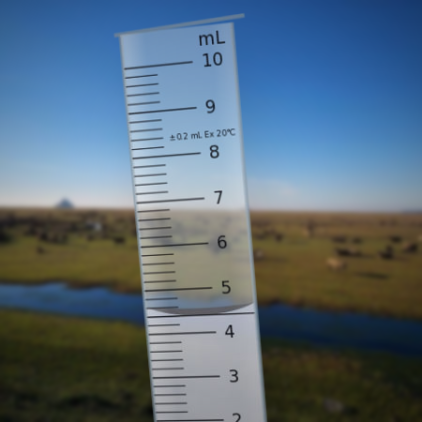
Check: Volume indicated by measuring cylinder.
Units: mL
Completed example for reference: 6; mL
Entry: 4.4; mL
